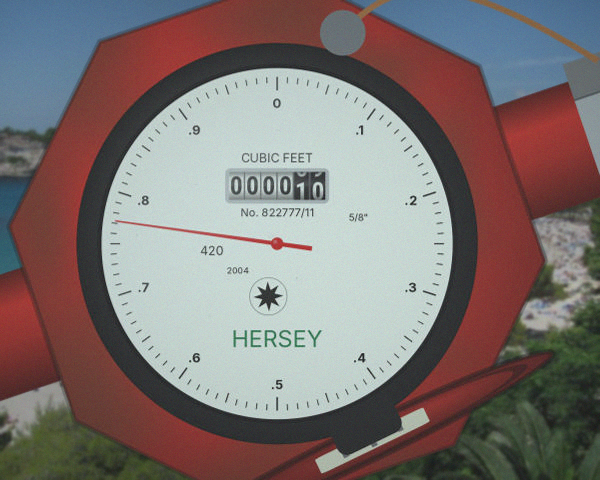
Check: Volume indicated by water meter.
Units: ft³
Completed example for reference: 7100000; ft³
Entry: 9.77; ft³
